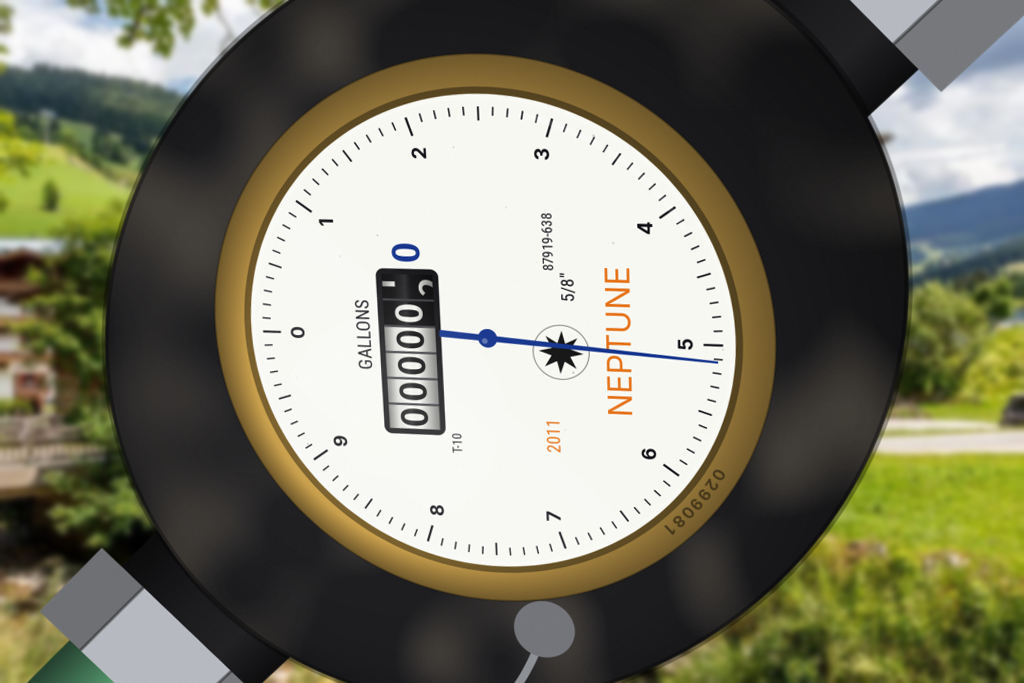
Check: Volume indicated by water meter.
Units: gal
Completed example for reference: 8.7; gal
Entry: 15.1; gal
